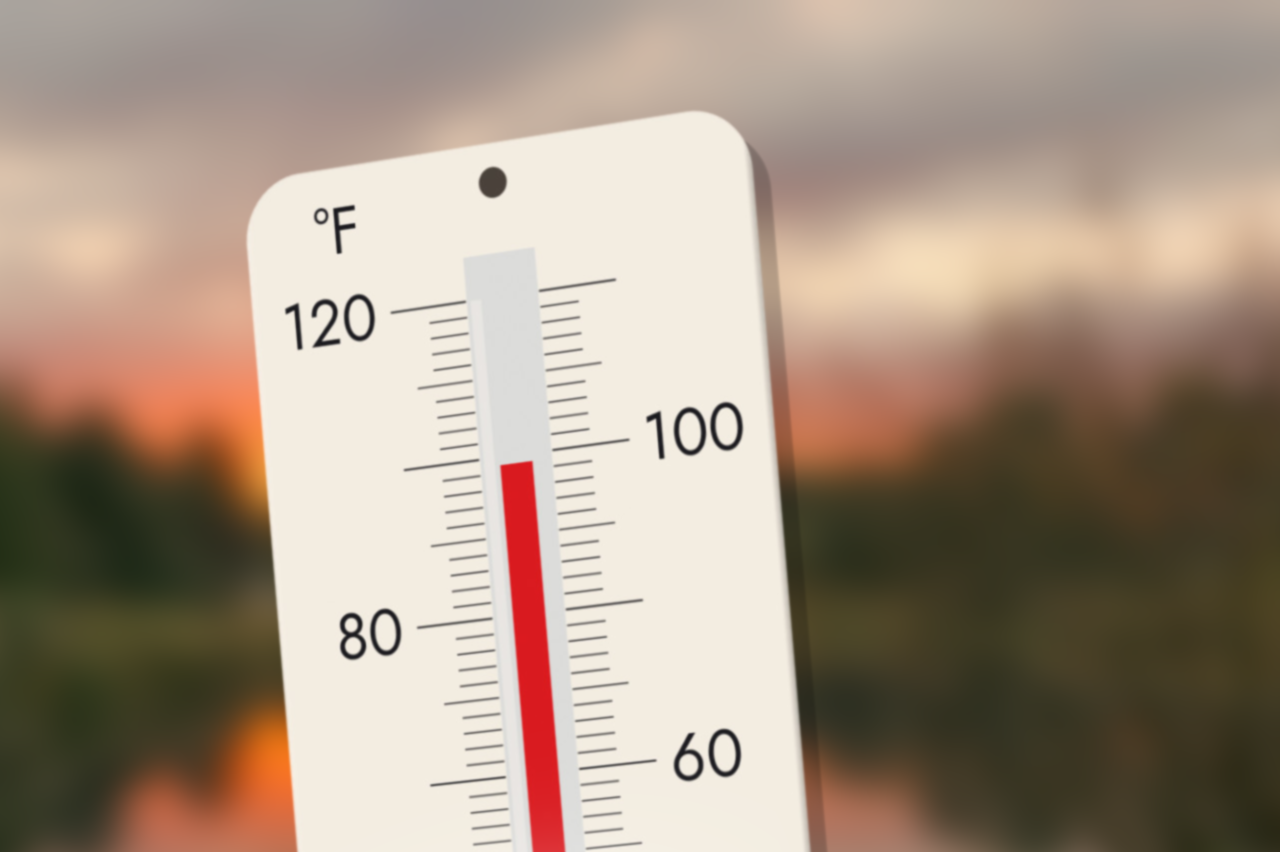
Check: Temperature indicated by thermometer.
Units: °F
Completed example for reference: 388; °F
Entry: 99; °F
